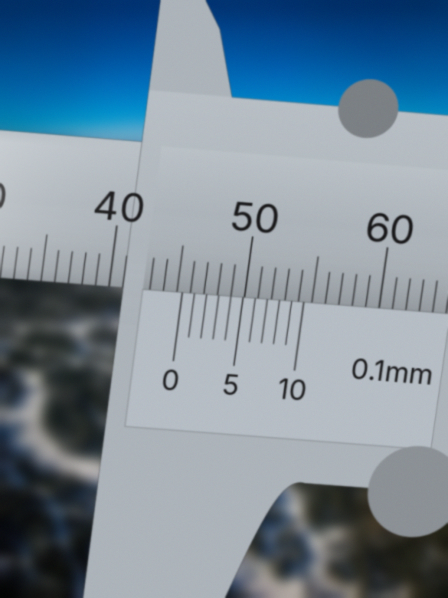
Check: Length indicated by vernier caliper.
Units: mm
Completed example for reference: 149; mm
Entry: 45.4; mm
